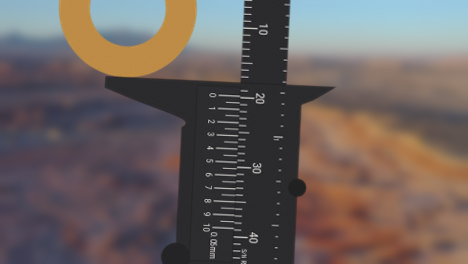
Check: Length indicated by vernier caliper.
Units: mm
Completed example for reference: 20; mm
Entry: 19.8; mm
